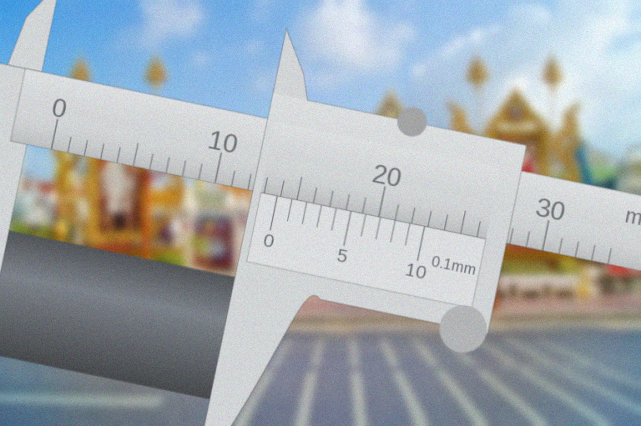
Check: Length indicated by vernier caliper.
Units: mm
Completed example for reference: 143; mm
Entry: 13.8; mm
